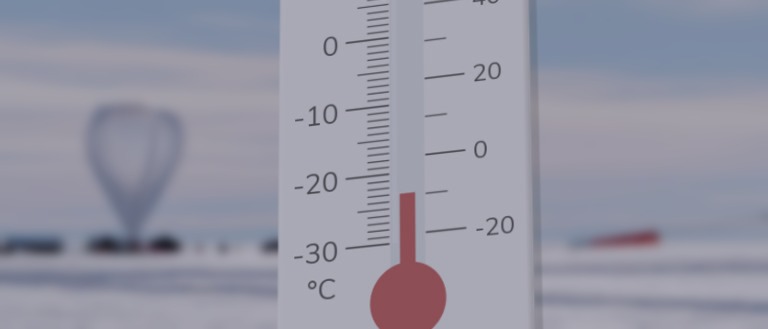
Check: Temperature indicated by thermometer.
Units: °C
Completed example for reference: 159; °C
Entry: -23; °C
